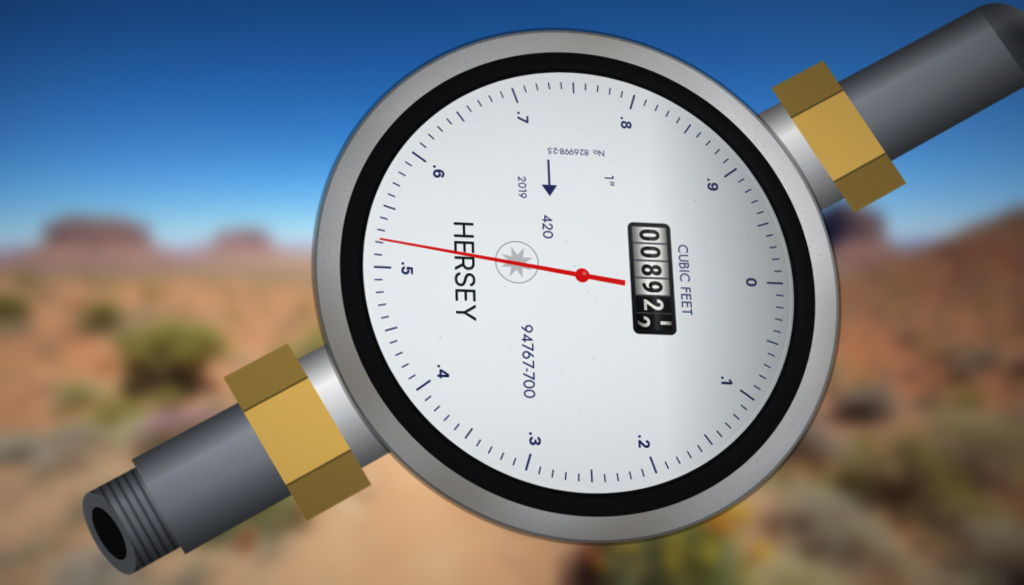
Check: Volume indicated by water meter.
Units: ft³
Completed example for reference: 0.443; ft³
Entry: 8921.52; ft³
